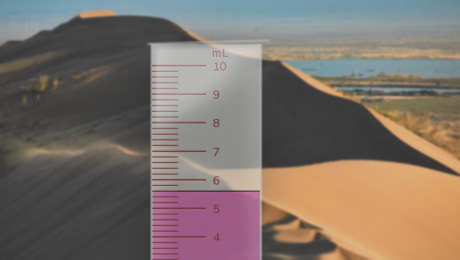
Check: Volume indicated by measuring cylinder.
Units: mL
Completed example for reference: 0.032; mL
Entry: 5.6; mL
